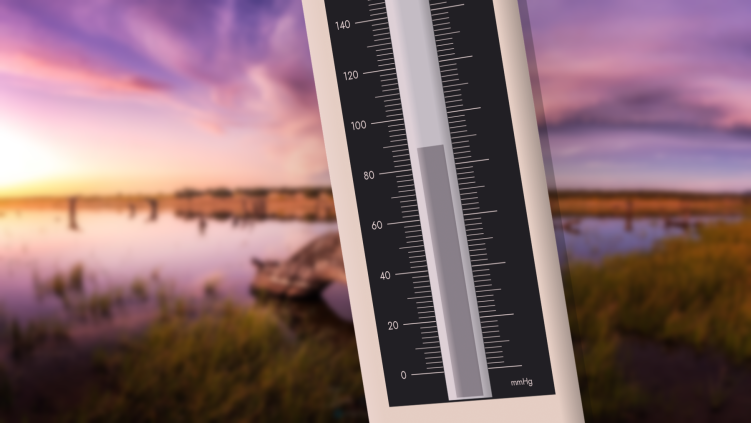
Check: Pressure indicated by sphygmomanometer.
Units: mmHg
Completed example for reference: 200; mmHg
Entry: 88; mmHg
